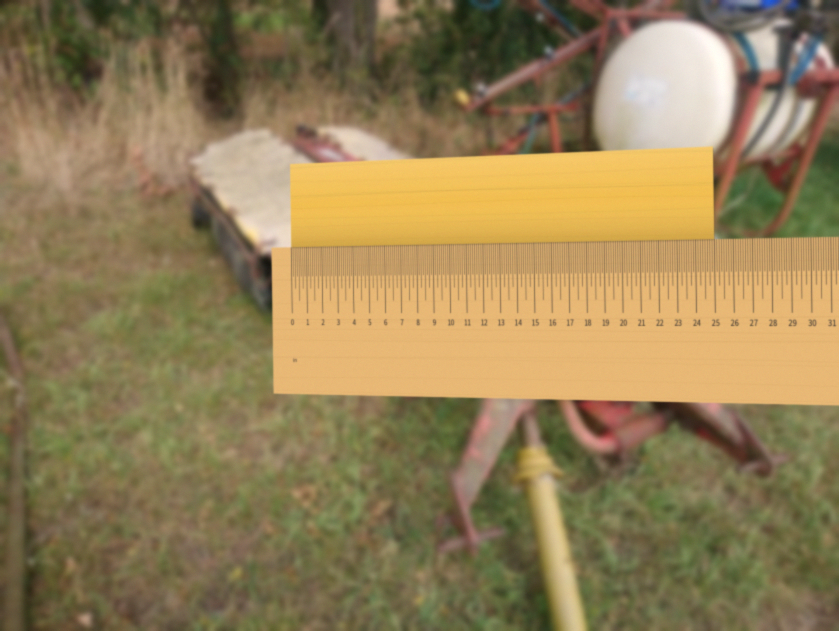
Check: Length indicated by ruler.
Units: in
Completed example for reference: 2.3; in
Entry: 25; in
